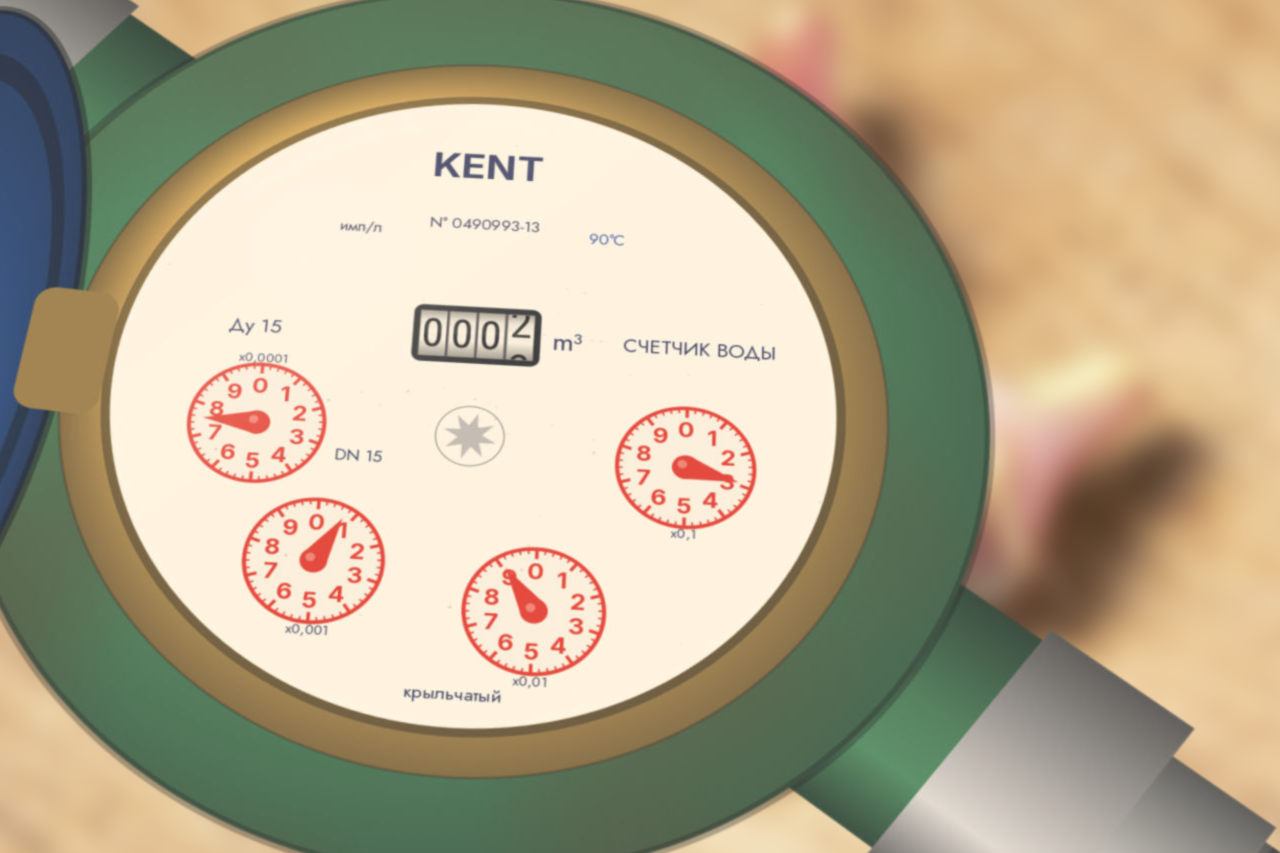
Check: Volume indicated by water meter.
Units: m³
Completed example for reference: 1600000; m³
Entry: 2.2907; m³
